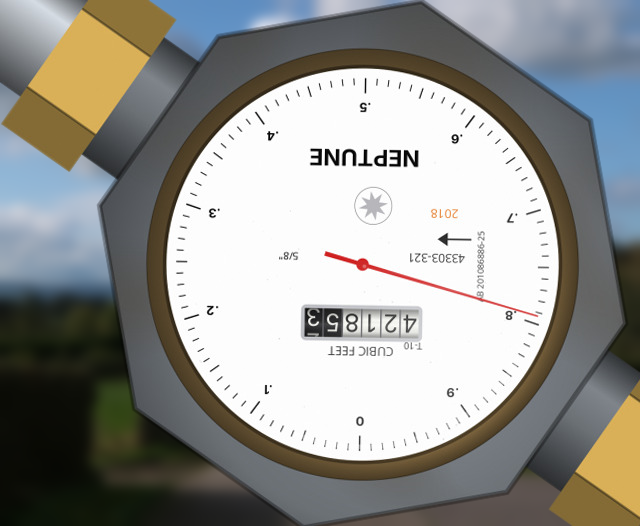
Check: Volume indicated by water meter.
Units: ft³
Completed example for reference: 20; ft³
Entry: 421852.79; ft³
